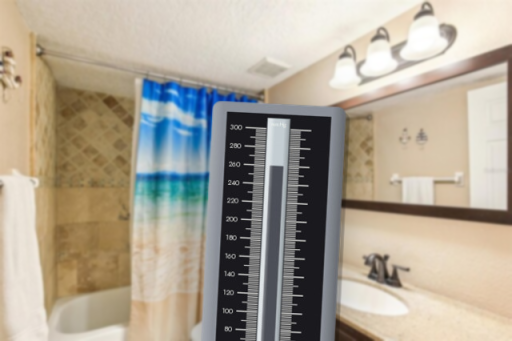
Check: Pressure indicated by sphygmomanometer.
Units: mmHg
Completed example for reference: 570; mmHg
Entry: 260; mmHg
